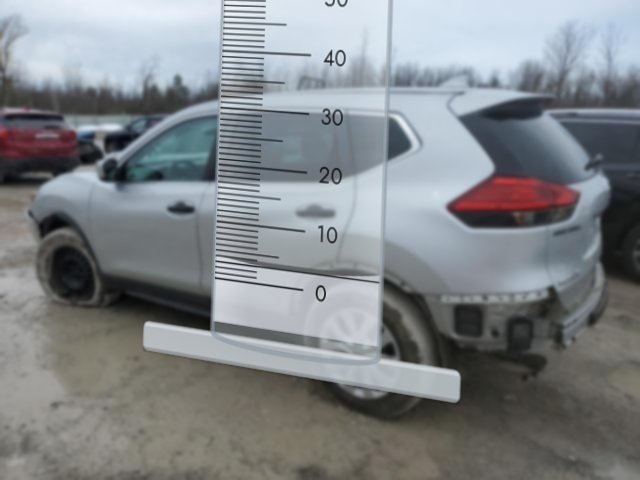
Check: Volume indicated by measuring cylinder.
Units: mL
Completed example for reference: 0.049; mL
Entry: 3; mL
